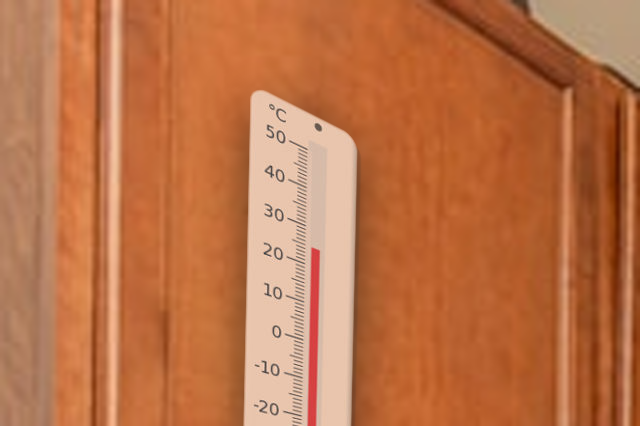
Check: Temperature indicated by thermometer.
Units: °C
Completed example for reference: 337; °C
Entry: 25; °C
